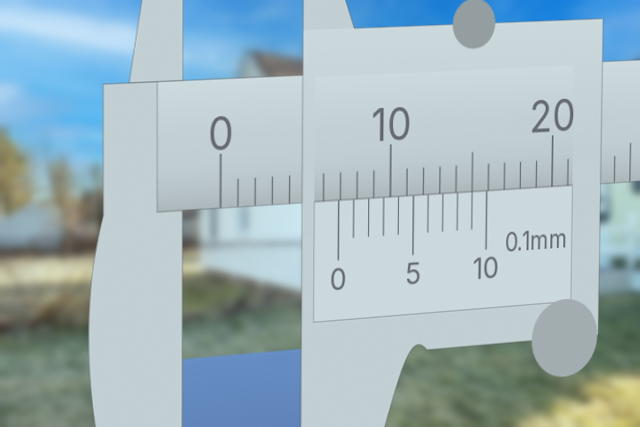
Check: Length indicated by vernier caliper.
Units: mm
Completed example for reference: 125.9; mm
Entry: 6.9; mm
